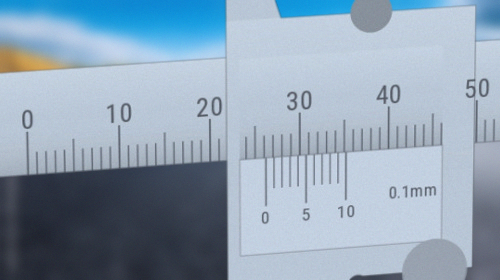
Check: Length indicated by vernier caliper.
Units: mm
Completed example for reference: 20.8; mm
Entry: 26.2; mm
